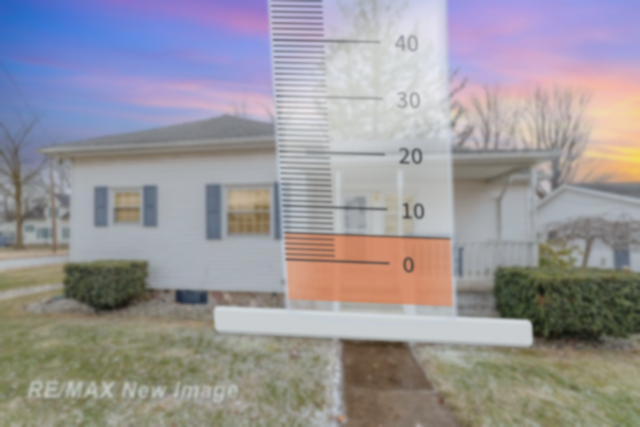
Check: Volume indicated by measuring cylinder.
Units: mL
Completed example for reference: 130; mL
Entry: 5; mL
